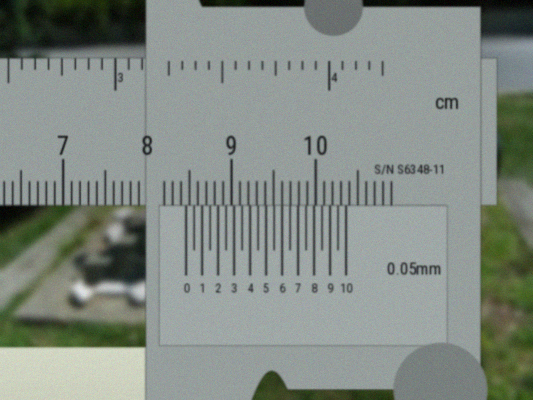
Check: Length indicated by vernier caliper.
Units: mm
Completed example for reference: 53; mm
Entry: 84.6; mm
